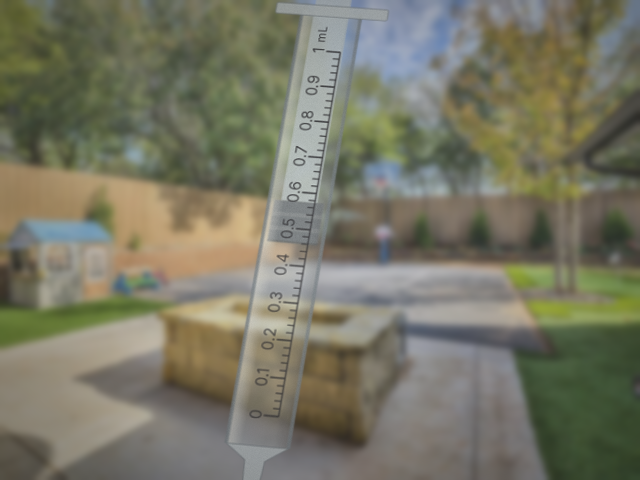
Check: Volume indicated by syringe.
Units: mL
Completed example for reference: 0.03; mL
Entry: 0.46; mL
